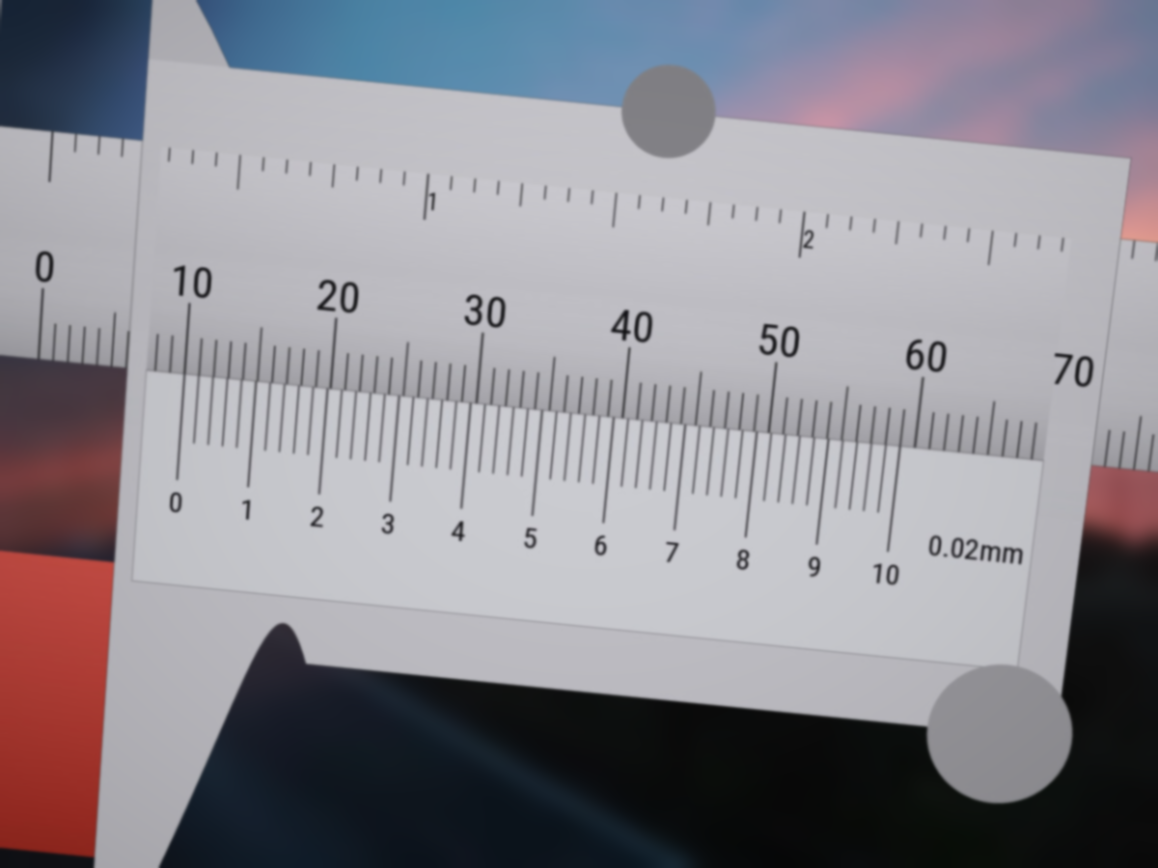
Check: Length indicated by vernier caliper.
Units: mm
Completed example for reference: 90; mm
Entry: 10.0; mm
